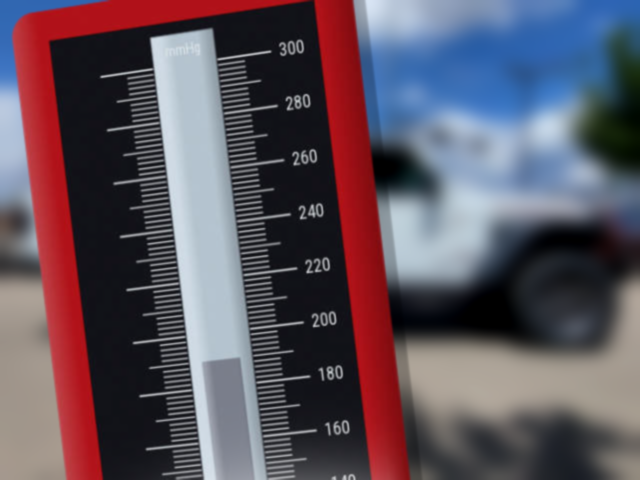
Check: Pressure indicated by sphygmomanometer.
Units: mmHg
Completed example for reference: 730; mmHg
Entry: 190; mmHg
